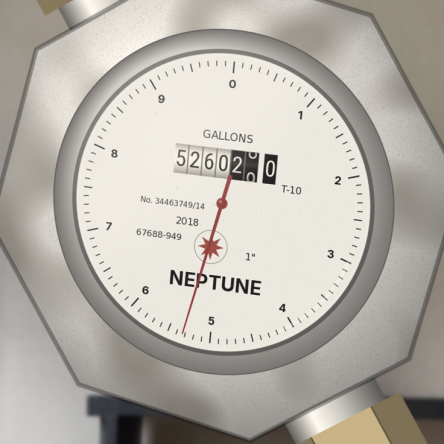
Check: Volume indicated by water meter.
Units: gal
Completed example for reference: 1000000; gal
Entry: 5260285.3; gal
